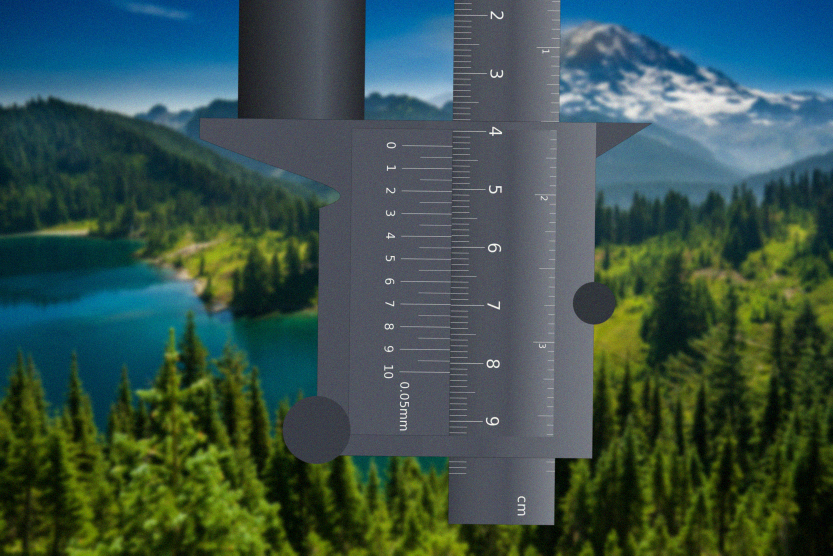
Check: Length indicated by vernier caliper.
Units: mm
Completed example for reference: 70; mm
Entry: 42.6; mm
